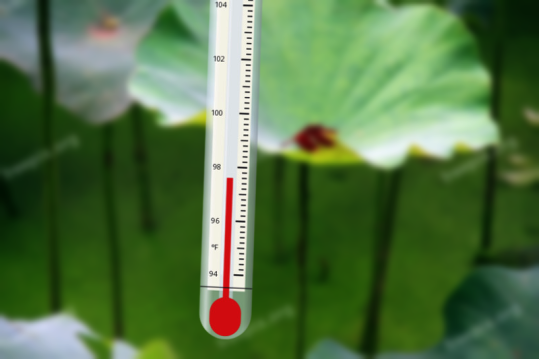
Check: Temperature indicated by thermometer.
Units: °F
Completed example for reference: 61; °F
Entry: 97.6; °F
